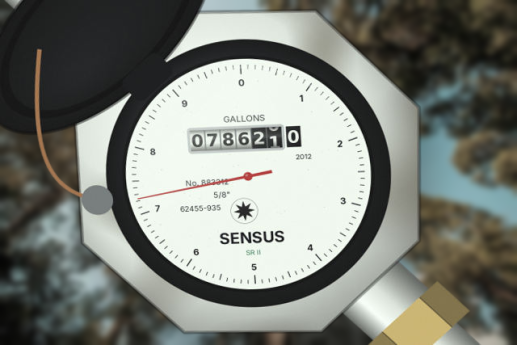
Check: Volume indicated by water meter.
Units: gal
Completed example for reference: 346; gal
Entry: 786207.2; gal
